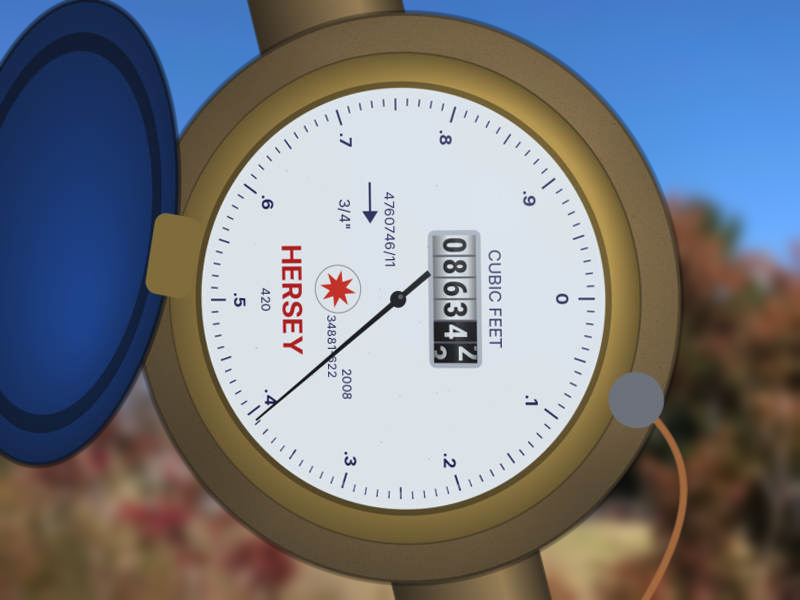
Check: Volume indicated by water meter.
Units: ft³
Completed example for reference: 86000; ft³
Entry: 86342.39; ft³
